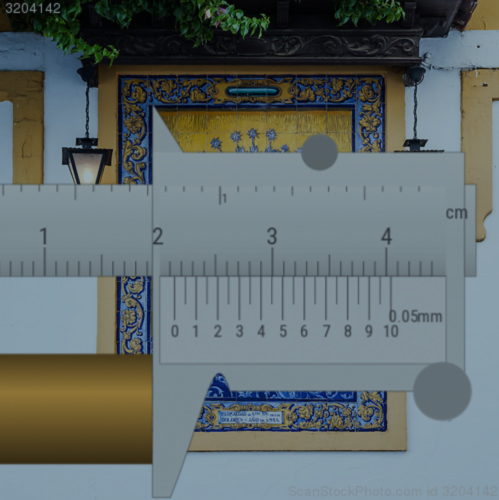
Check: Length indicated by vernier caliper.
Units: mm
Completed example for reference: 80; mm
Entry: 21.4; mm
